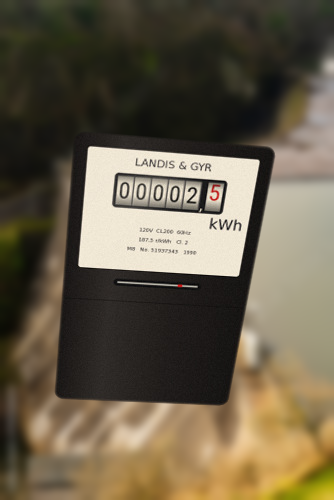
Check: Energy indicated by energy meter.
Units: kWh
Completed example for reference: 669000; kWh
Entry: 2.5; kWh
